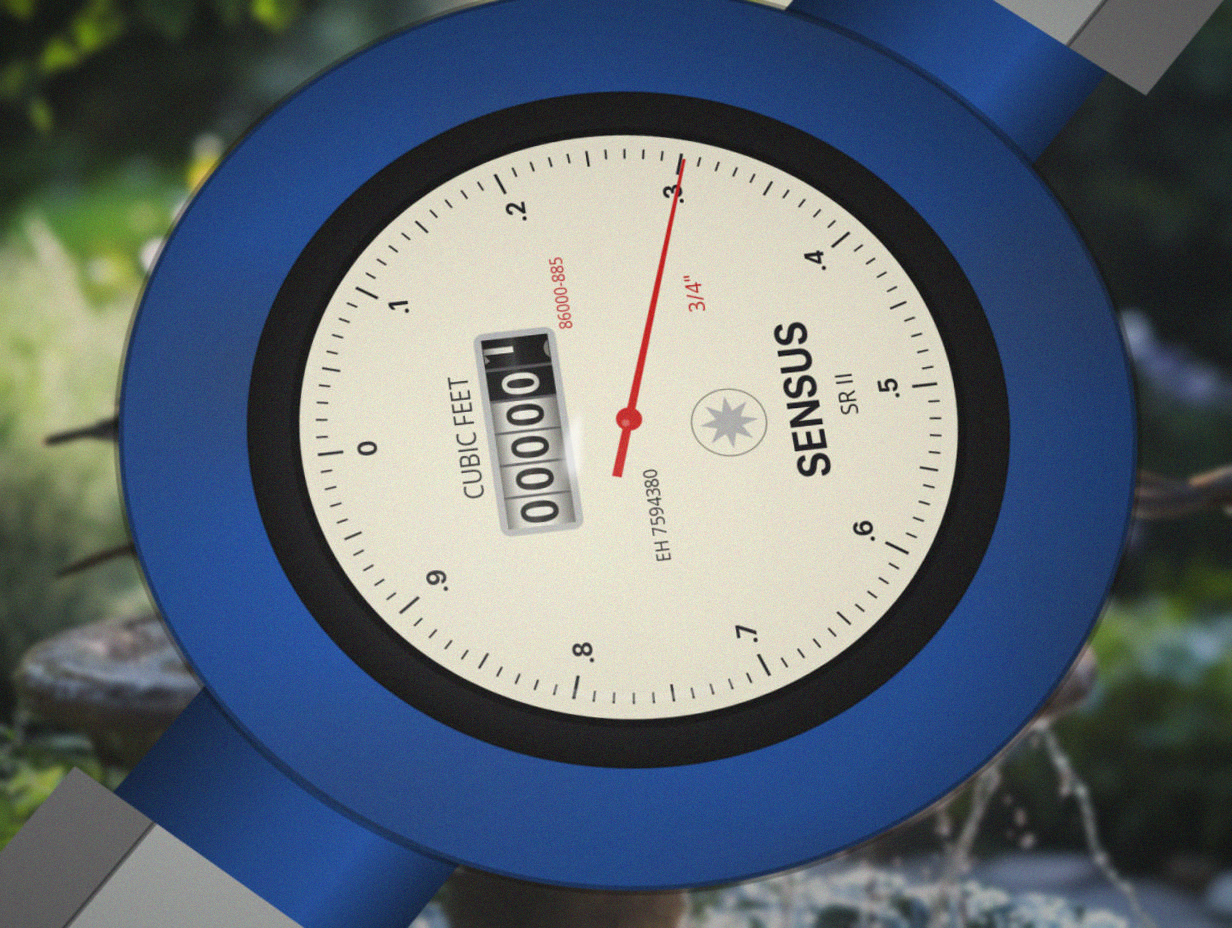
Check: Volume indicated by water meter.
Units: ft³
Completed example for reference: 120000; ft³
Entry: 1.30; ft³
